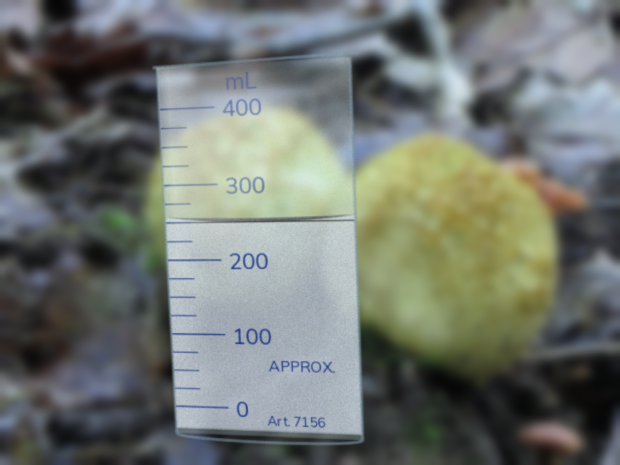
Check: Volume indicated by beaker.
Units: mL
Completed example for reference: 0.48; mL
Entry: 250; mL
